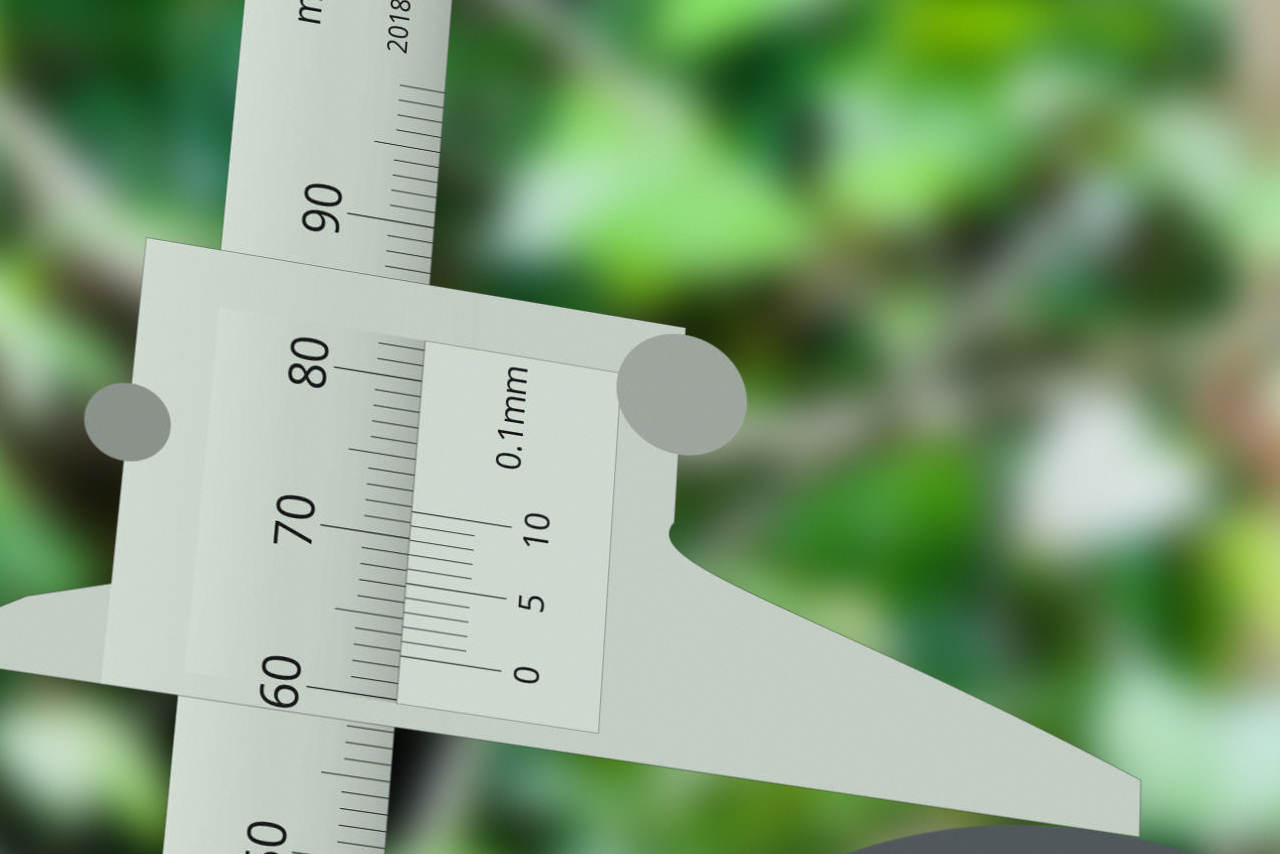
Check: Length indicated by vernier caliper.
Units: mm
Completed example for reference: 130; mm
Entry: 62.7; mm
